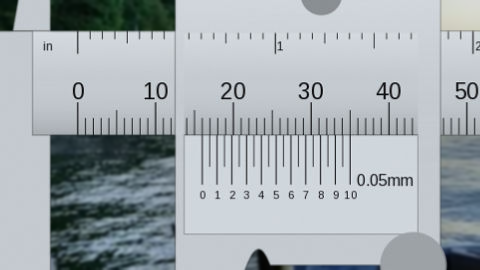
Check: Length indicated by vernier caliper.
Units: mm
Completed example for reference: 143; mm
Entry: 16.0; mm
